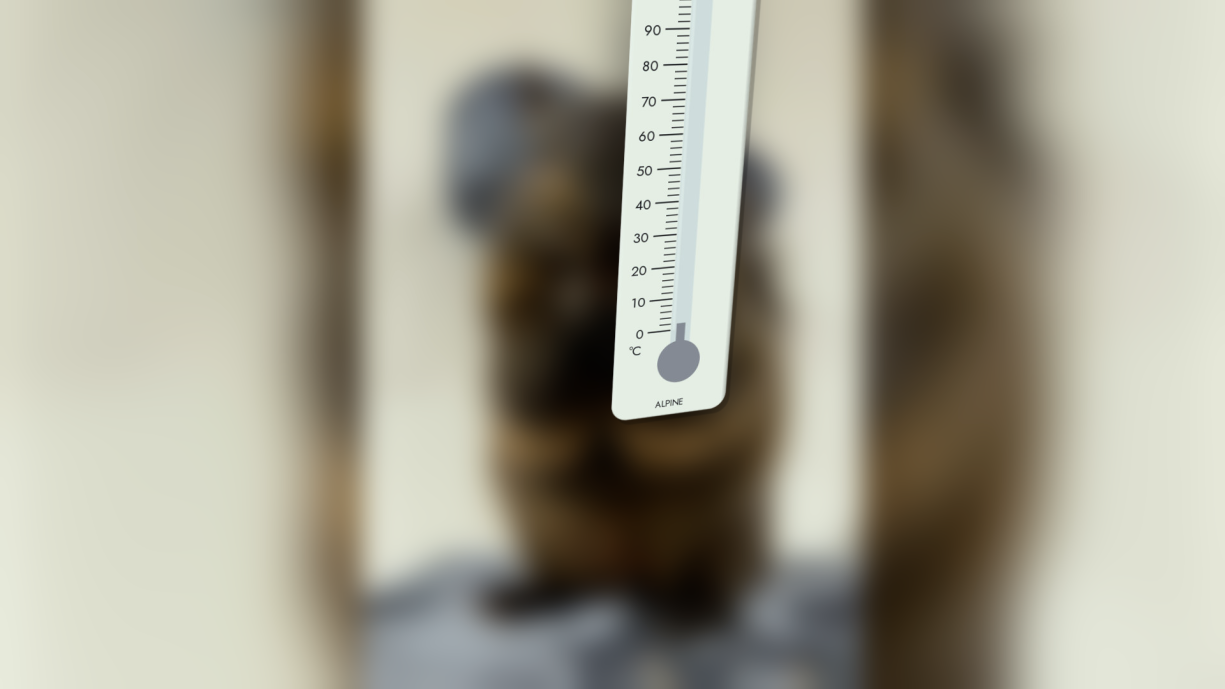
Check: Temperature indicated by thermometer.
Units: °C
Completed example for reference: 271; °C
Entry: 2; °C
